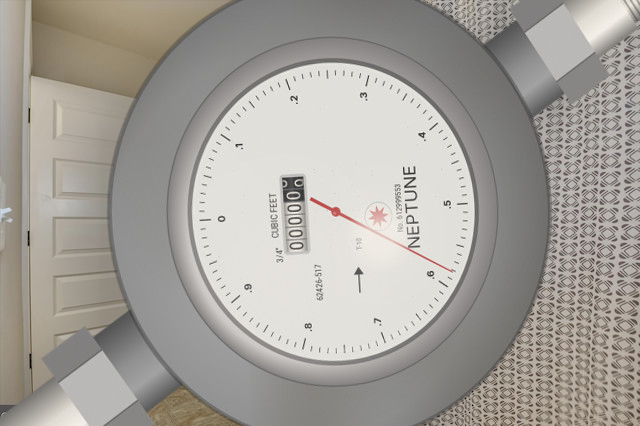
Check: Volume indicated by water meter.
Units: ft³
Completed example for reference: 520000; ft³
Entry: 8.58; ft³
